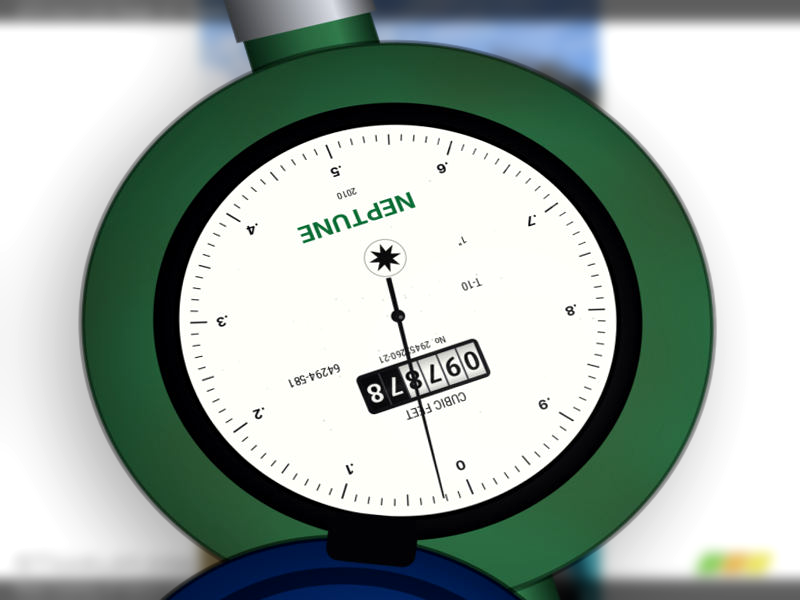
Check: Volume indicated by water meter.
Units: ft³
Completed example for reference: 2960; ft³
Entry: 97878.02; ft³
